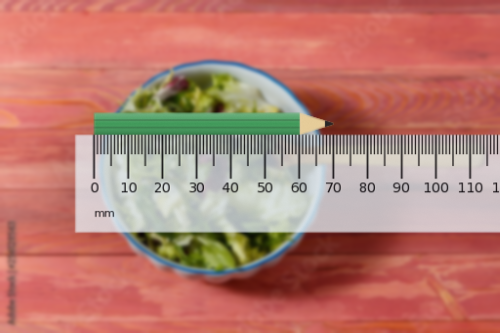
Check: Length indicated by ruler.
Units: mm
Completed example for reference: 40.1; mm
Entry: 70; mm
